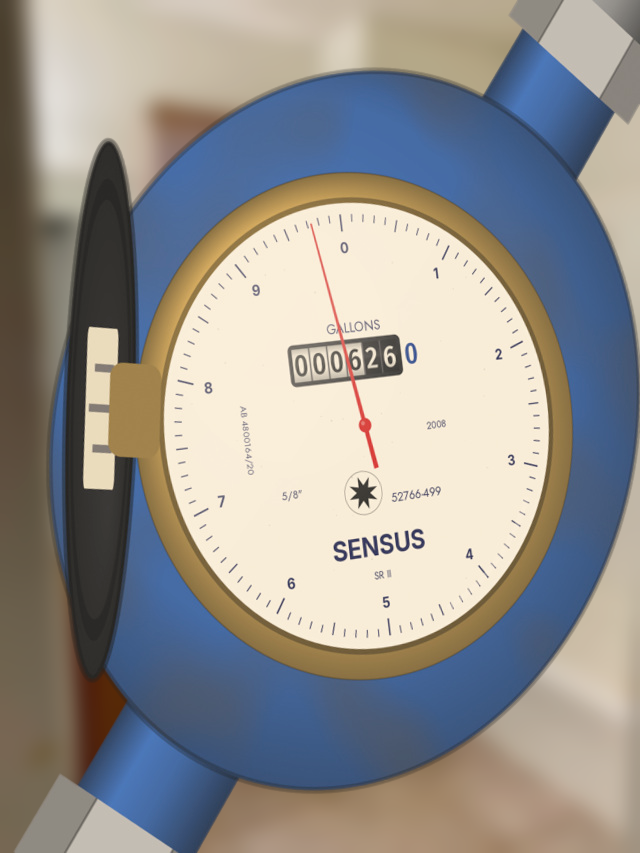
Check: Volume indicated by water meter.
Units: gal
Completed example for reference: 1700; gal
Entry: 6259.7; gal
